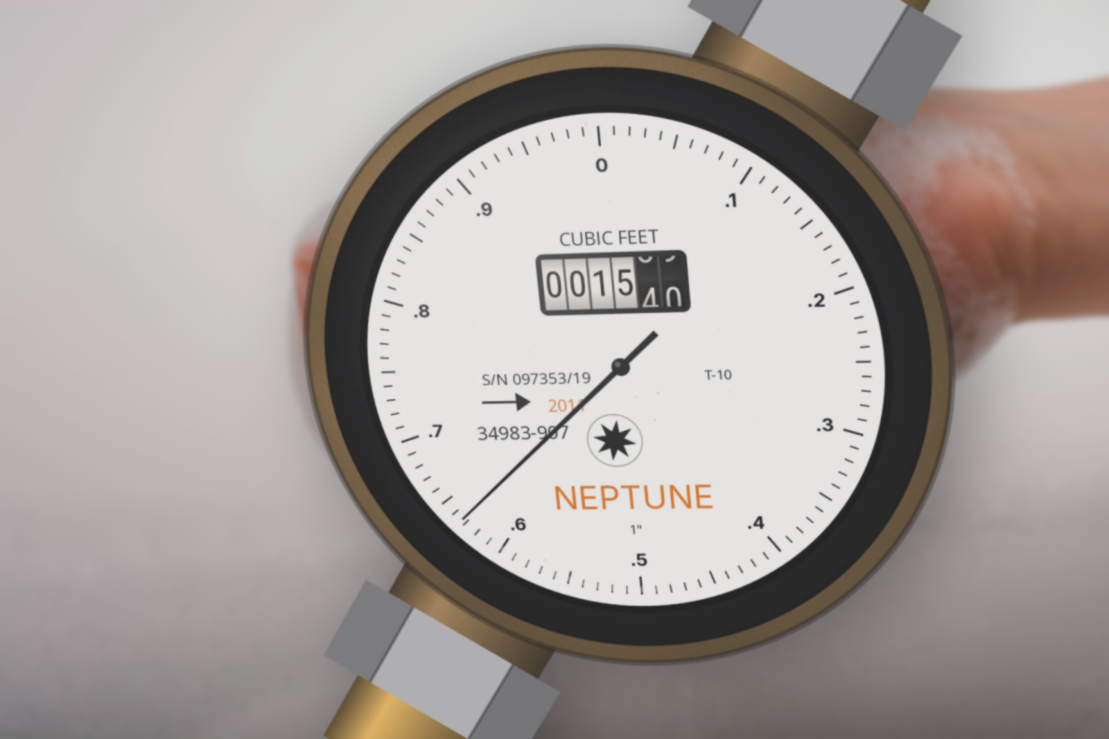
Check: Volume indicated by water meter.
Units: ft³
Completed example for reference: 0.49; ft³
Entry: 1539.63; ft³
